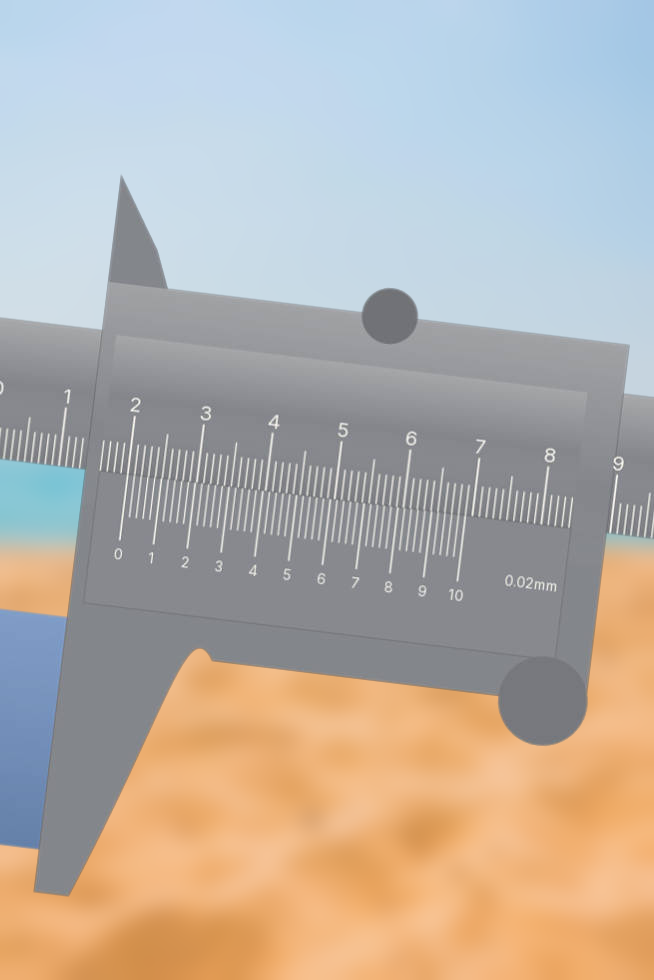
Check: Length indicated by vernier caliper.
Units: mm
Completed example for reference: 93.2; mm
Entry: 20.0; mm
